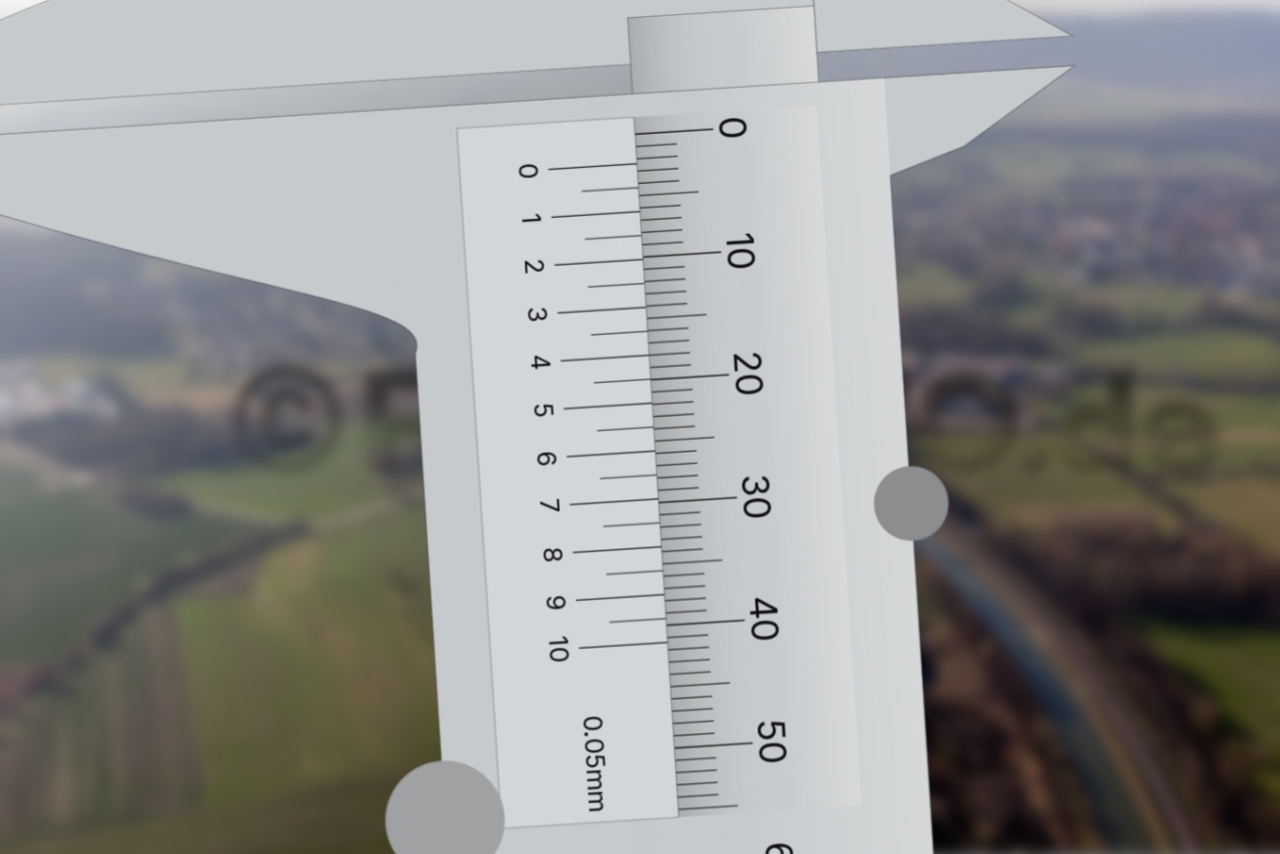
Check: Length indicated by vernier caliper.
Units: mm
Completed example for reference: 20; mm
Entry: 2.4; mm
